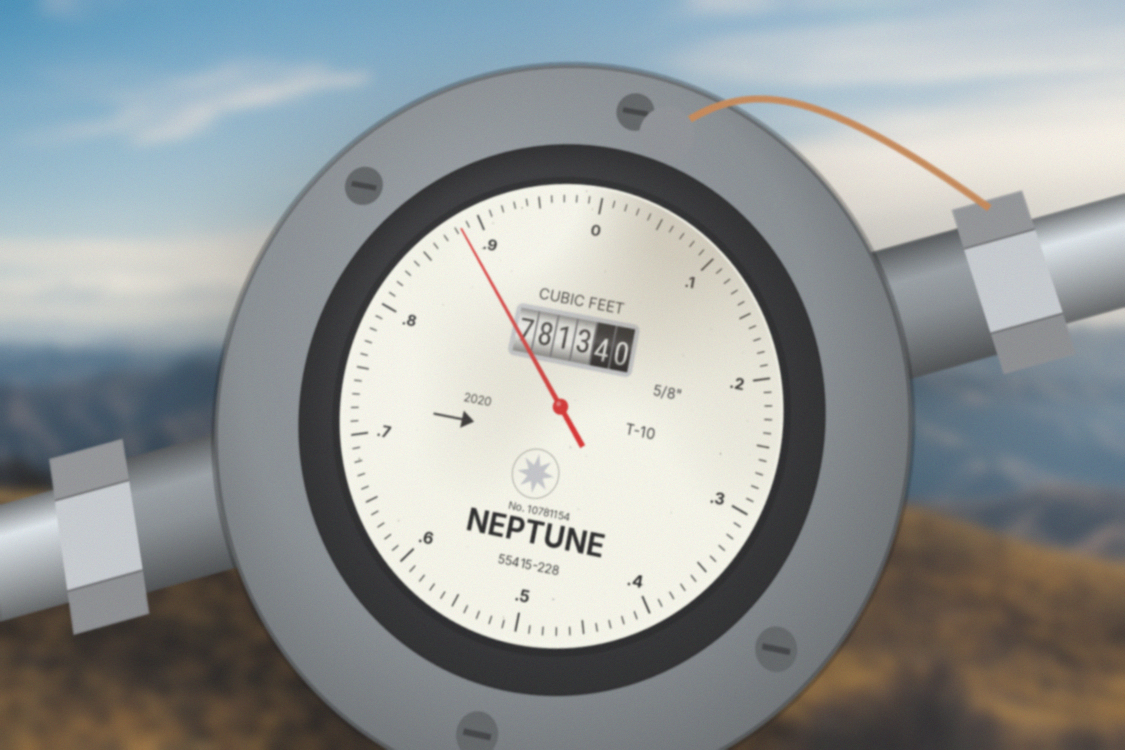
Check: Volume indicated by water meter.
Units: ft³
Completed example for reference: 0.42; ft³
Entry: 781339.88; ft³
